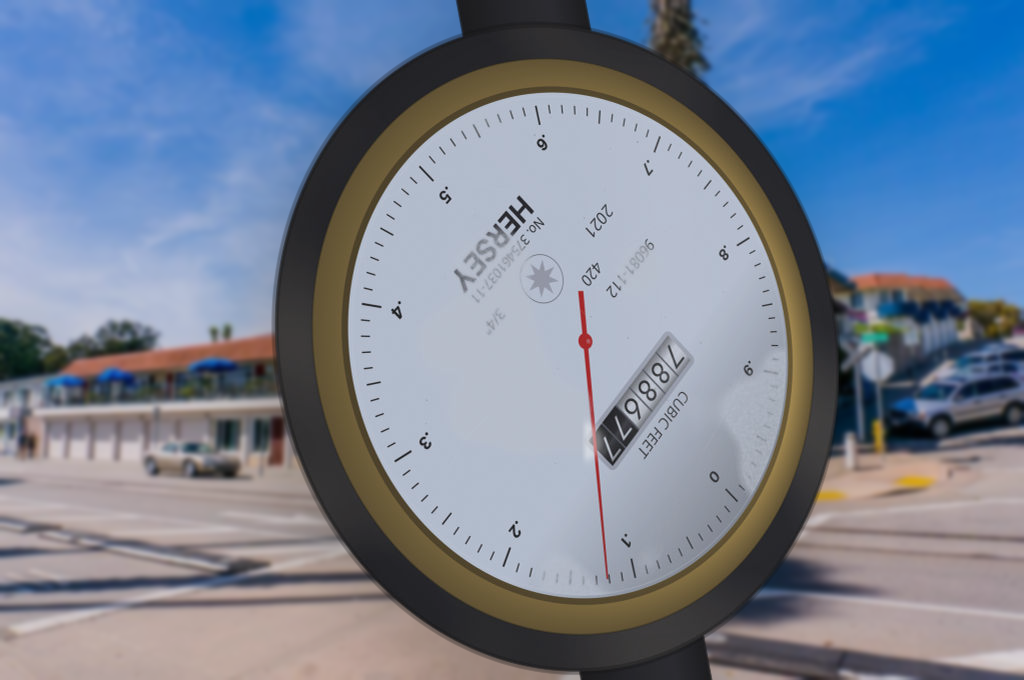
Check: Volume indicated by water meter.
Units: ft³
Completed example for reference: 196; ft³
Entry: 788677.12; ft³
